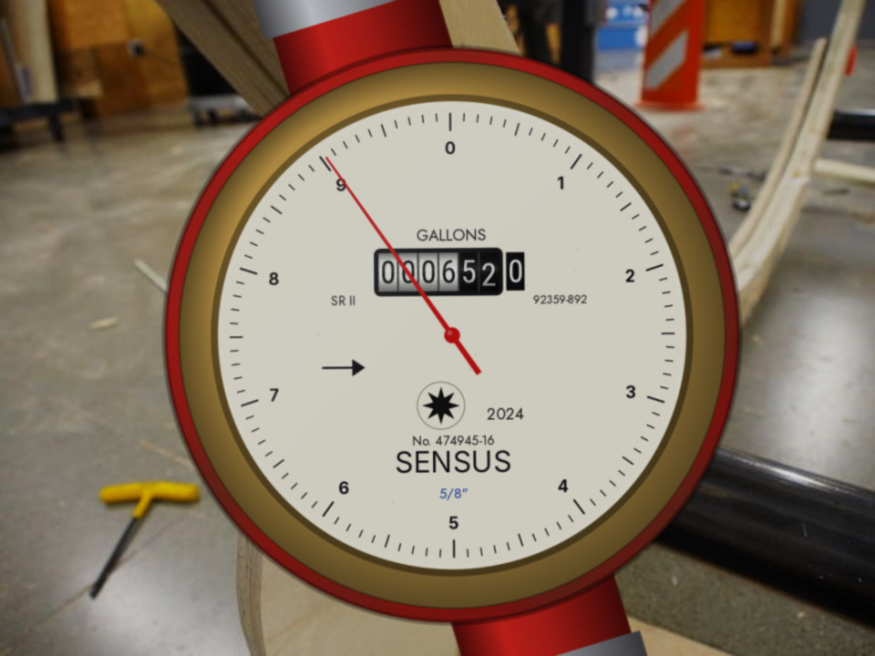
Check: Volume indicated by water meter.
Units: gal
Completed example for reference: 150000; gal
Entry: 6519.0; gal
